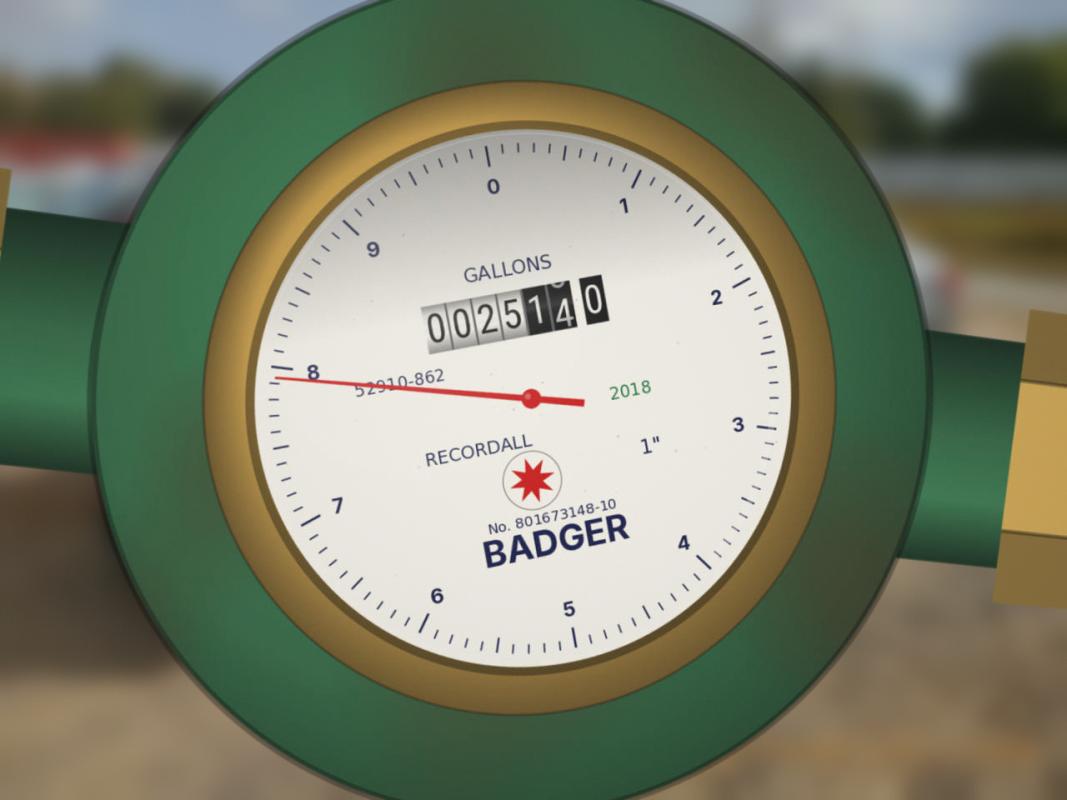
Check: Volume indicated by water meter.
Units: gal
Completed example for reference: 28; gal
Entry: 25137.9; gal
